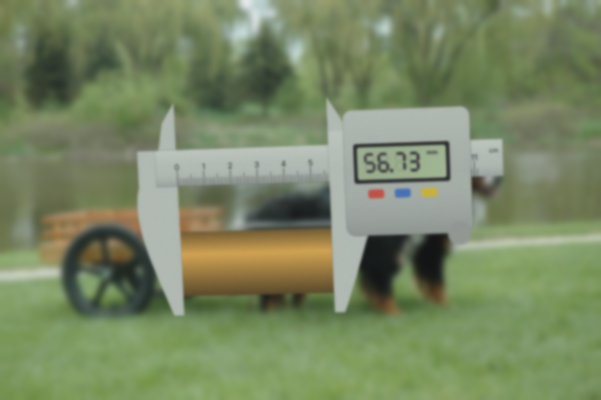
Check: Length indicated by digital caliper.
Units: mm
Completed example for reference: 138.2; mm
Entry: 56.73; mm
